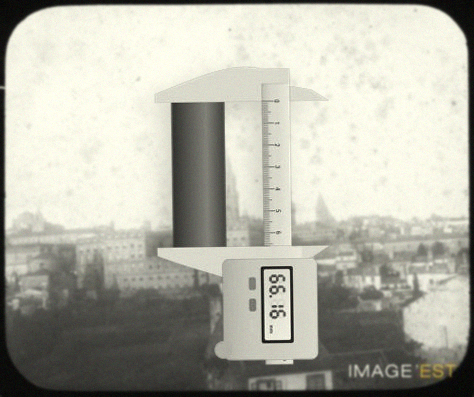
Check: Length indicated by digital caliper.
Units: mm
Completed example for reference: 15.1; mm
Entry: 66.16; mm
